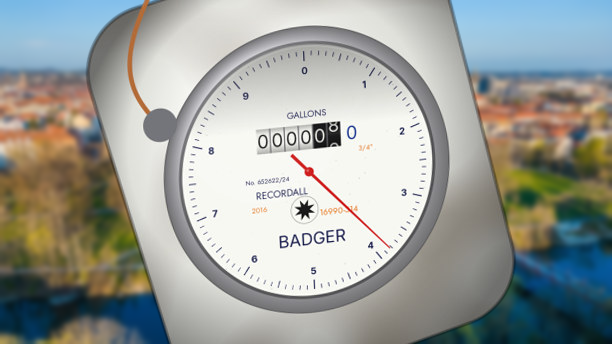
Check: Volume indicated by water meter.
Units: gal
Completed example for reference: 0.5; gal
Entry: 83.8; gal
